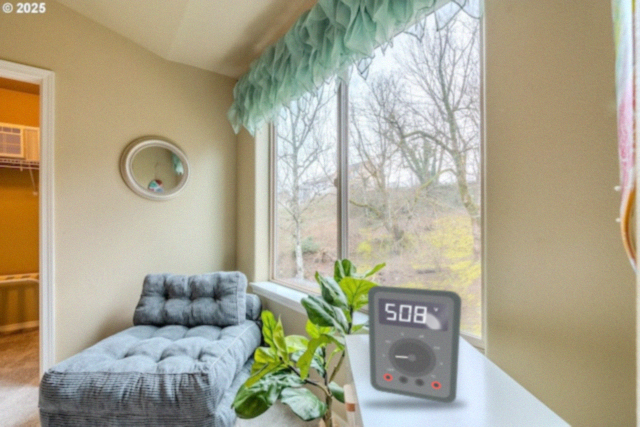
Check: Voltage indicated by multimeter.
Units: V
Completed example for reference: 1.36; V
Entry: 508; V
